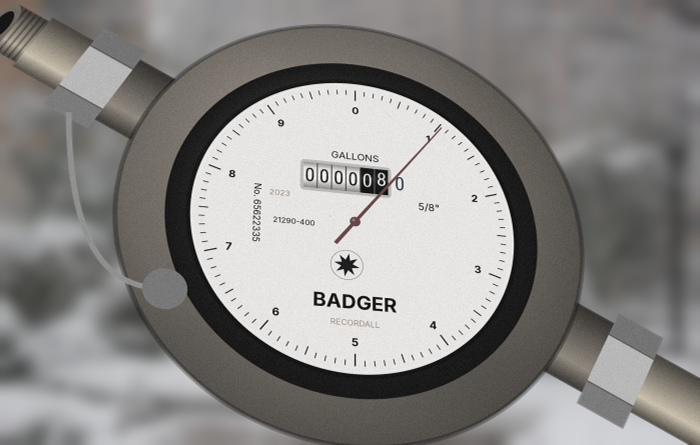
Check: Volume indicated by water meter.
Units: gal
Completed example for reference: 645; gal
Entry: 81.0; gal
